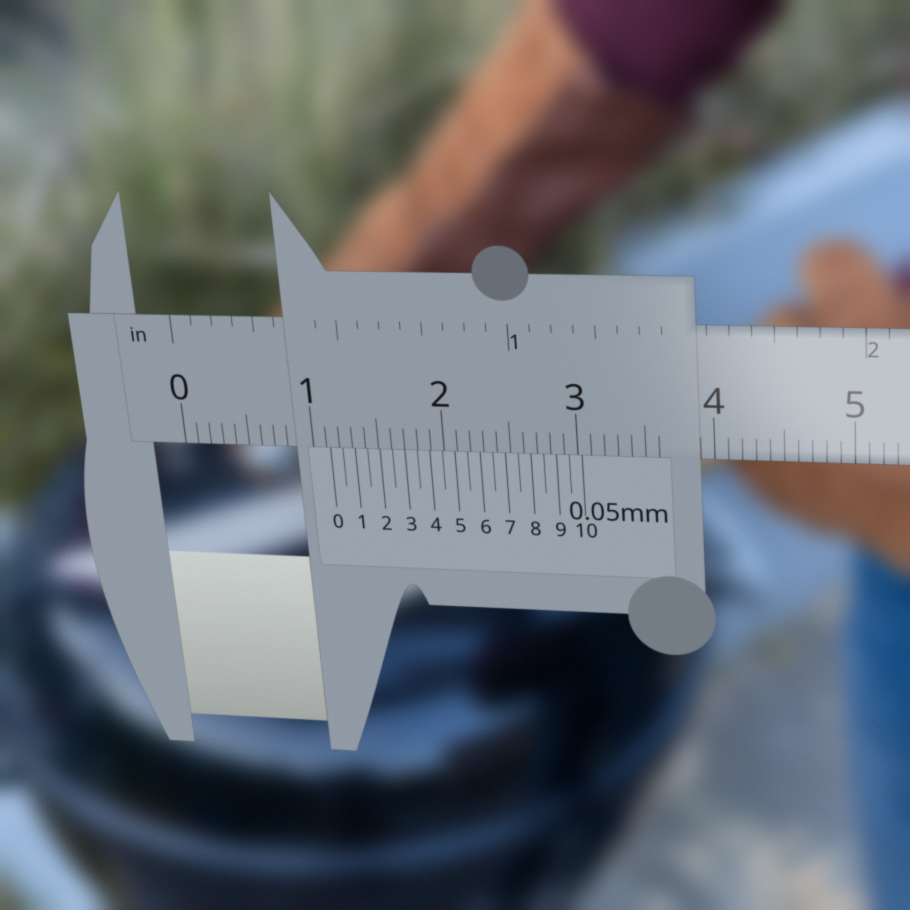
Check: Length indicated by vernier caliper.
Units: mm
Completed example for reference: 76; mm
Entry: 11.3; mm
